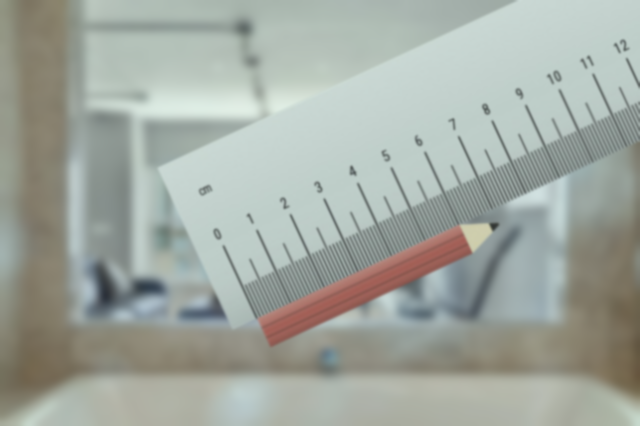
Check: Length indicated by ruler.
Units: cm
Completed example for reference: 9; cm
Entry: 7; cm
